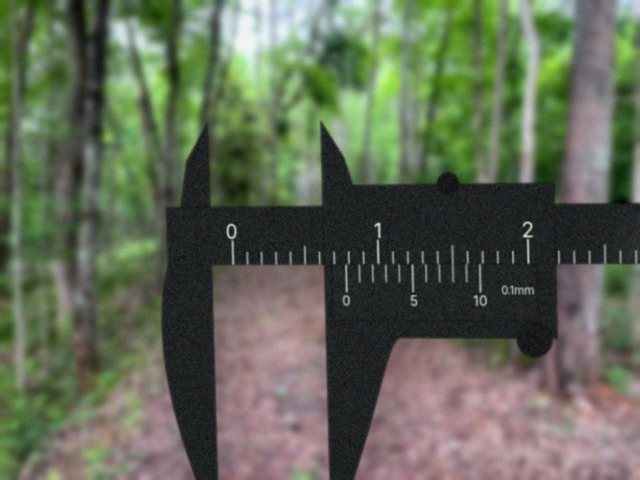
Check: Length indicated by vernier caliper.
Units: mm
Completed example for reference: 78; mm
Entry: 7.8; mm
